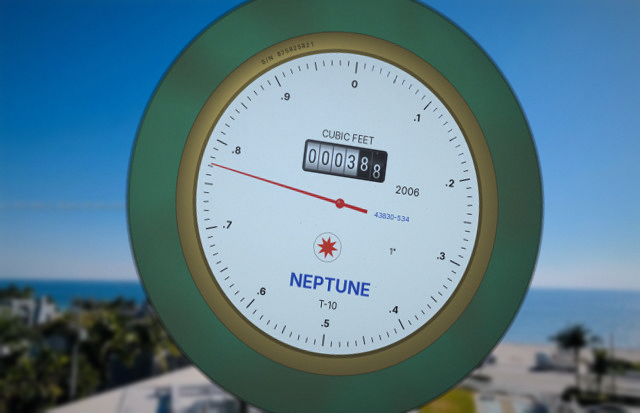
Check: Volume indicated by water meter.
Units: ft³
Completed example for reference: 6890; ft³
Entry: 387.77; ft³
